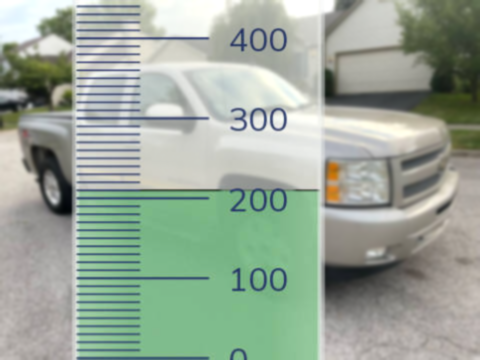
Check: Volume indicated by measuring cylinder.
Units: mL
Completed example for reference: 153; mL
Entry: 210; mL
